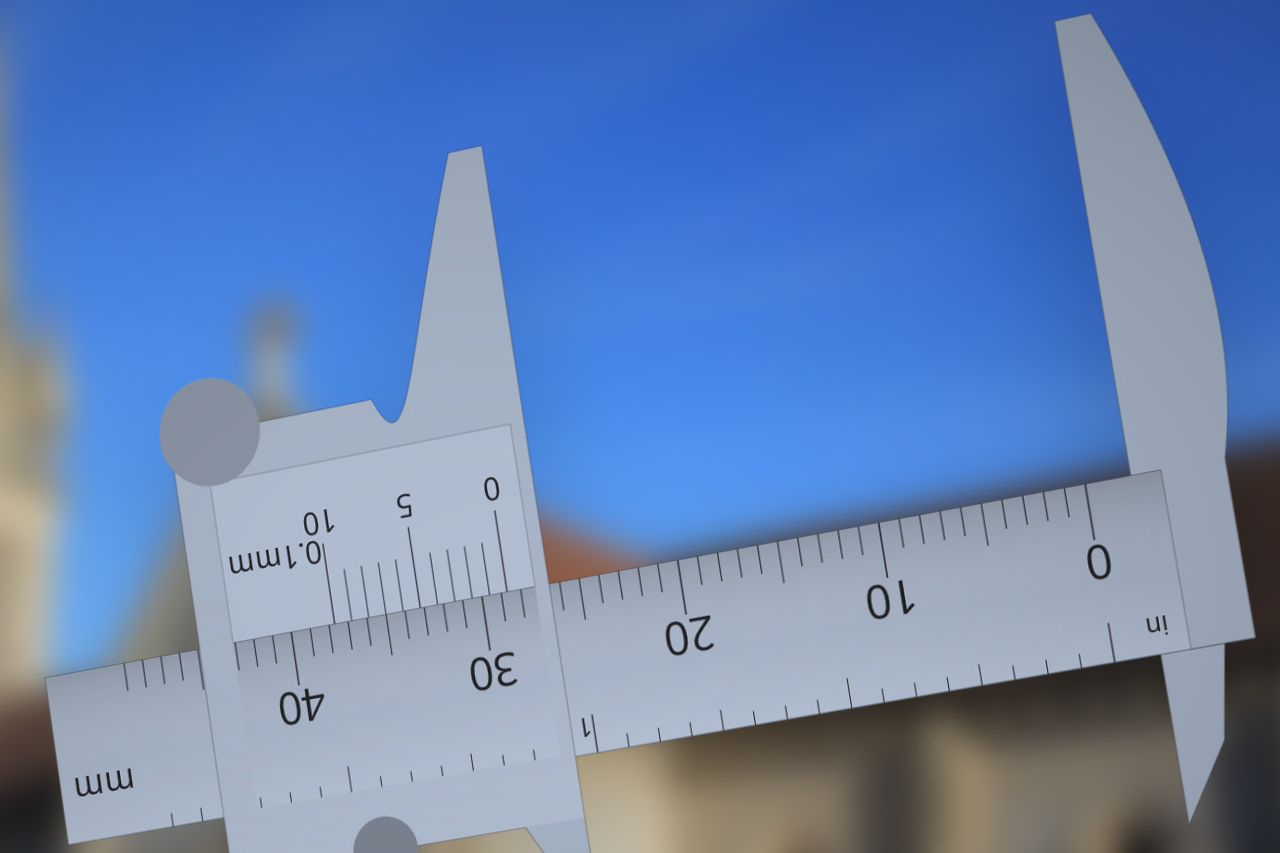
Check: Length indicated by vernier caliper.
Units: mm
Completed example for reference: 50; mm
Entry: 28.7; mm
